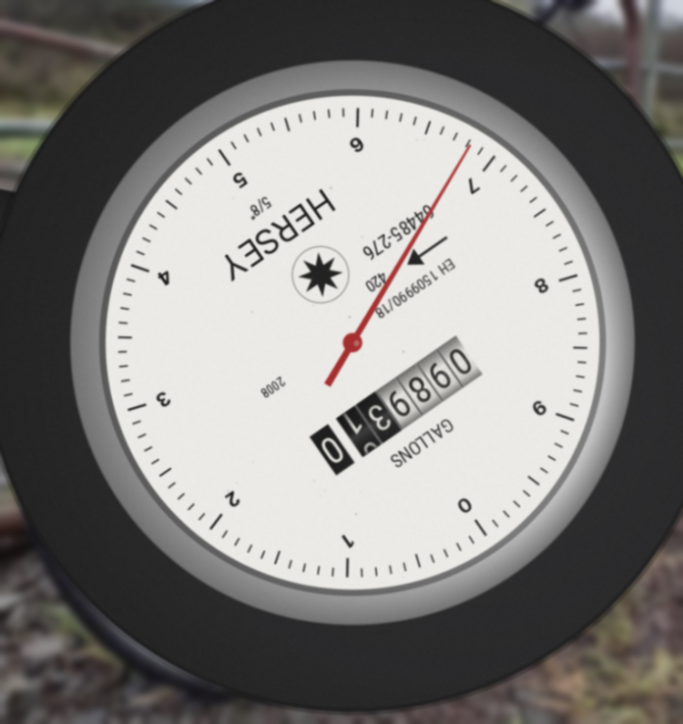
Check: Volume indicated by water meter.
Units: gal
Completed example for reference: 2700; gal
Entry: 989306.8; gal
